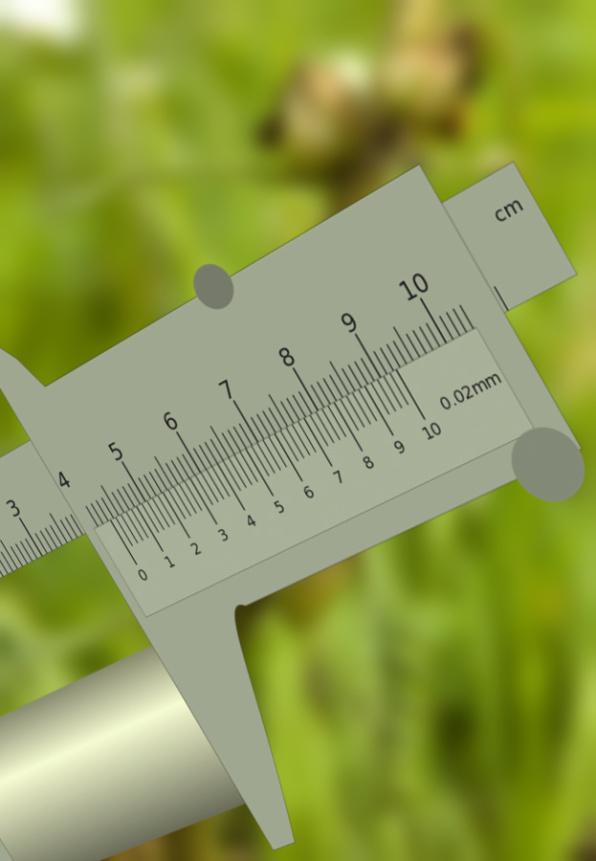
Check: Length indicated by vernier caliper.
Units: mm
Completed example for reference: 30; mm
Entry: 43.4; mm
